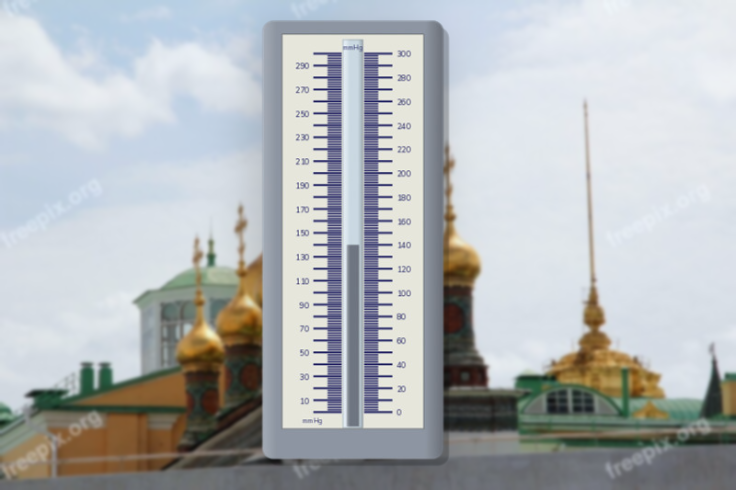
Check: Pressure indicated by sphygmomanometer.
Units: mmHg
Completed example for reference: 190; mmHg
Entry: 140; mmHg
